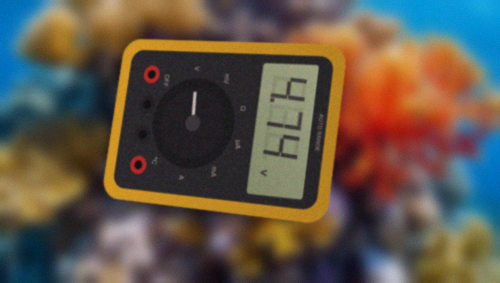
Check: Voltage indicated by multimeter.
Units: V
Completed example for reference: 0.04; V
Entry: 4.74; V
